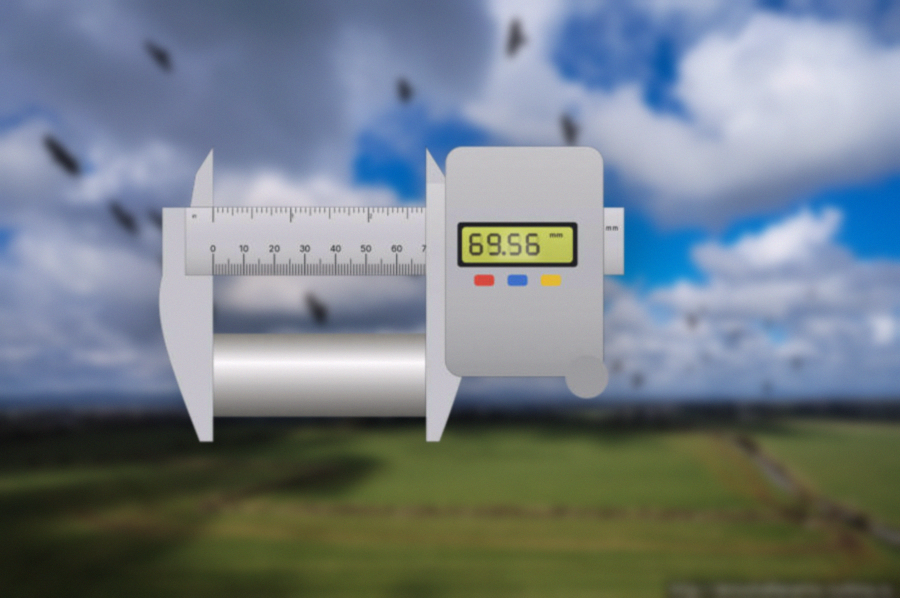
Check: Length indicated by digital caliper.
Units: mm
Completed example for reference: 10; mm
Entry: 69.56; mm
